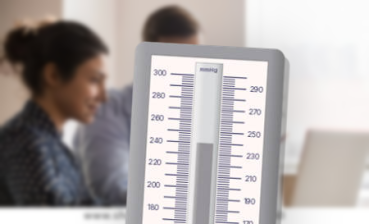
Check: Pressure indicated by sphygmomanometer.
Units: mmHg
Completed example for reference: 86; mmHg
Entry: 240; mmHg
